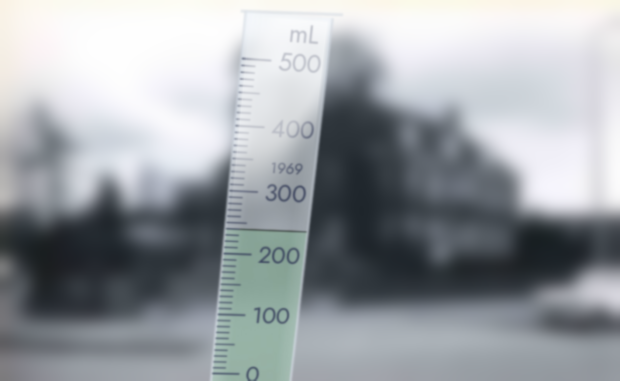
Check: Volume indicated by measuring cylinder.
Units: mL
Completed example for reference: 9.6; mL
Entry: 240; mL
